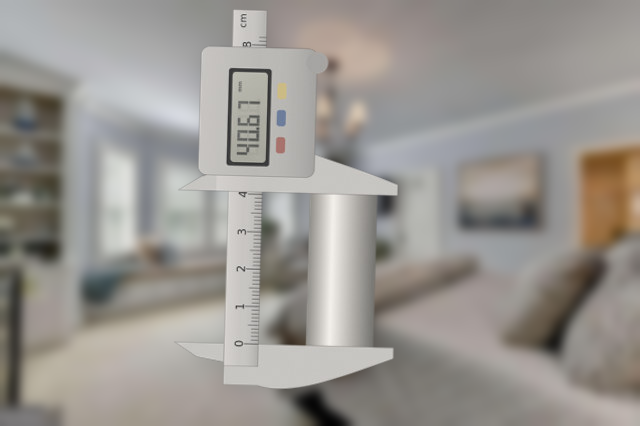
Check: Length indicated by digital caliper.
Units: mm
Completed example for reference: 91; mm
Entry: 40.67; mm
